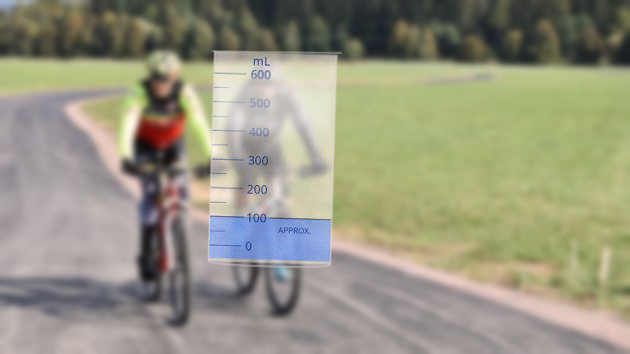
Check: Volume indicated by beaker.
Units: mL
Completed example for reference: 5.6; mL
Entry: 100; mL
